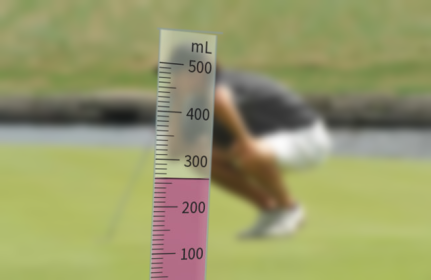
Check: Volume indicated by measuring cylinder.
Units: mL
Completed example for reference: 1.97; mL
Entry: 260; mL
